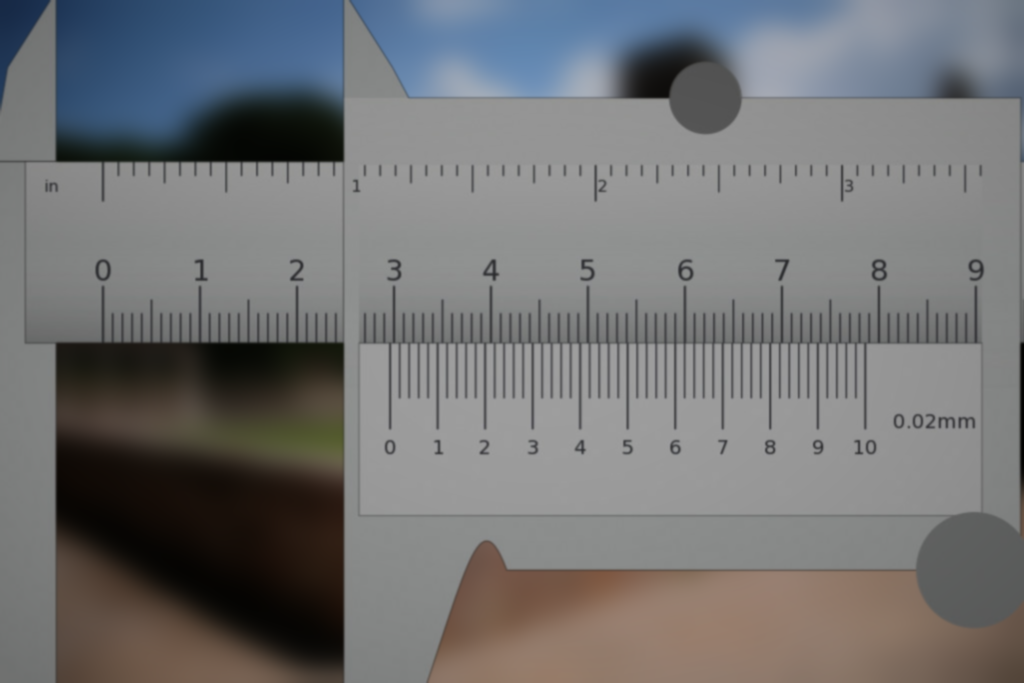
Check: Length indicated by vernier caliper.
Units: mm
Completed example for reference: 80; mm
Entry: 29.6; mm
